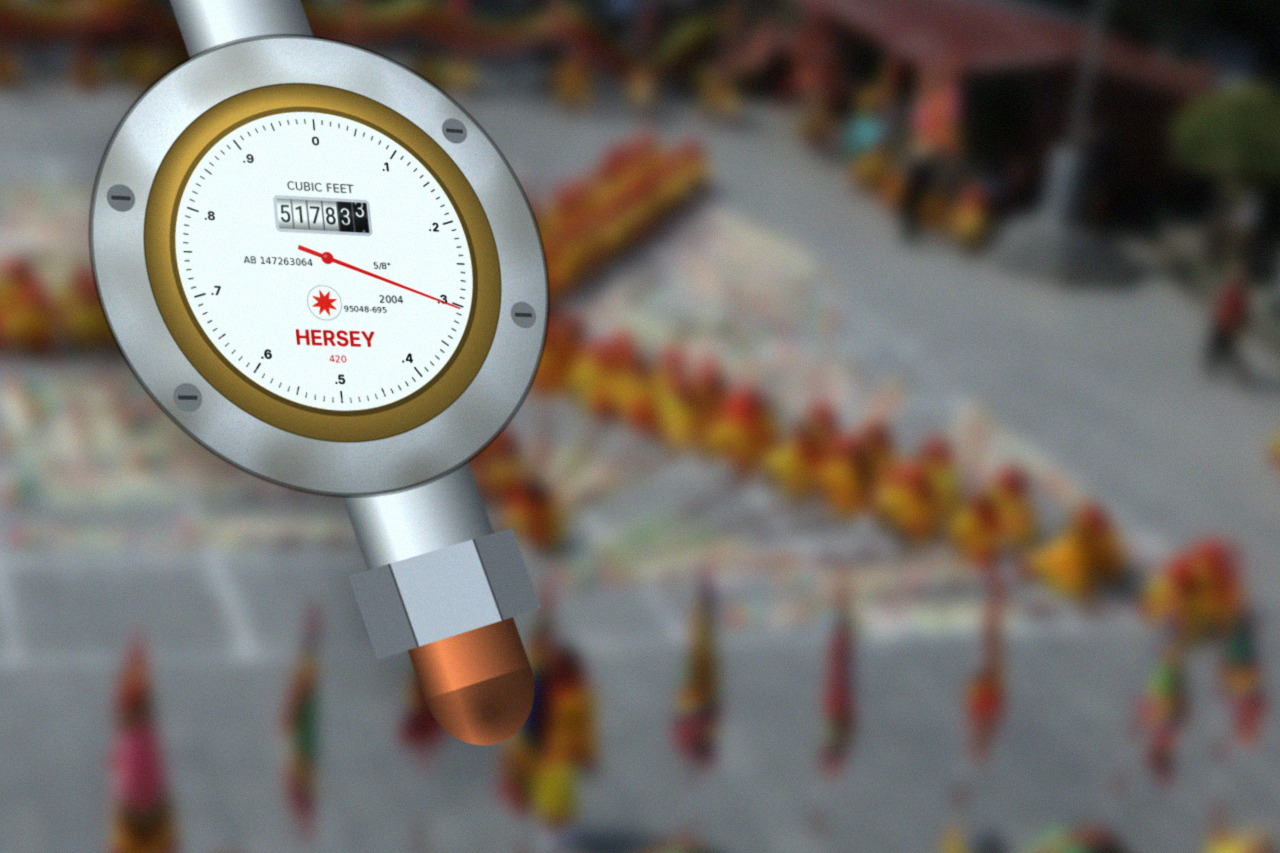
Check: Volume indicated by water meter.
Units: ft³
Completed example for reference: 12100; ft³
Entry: 517833.30; ft³
